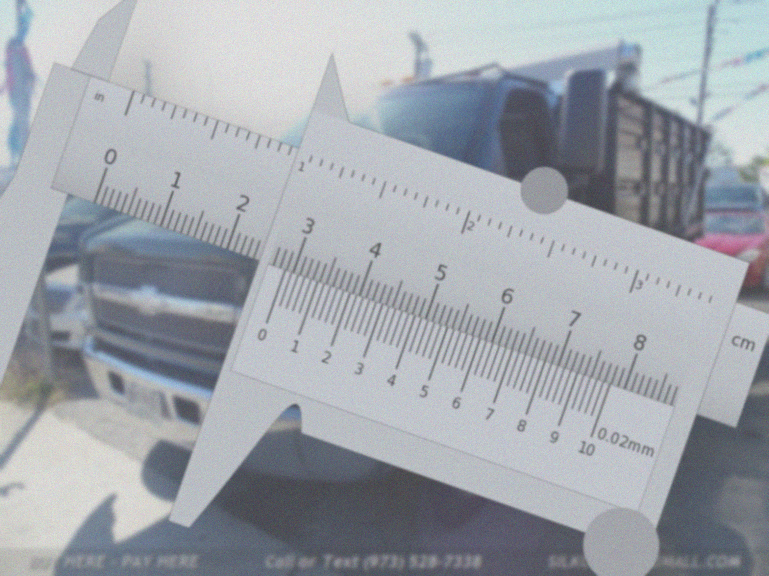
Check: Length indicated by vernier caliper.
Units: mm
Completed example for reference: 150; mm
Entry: 28.8; mm
